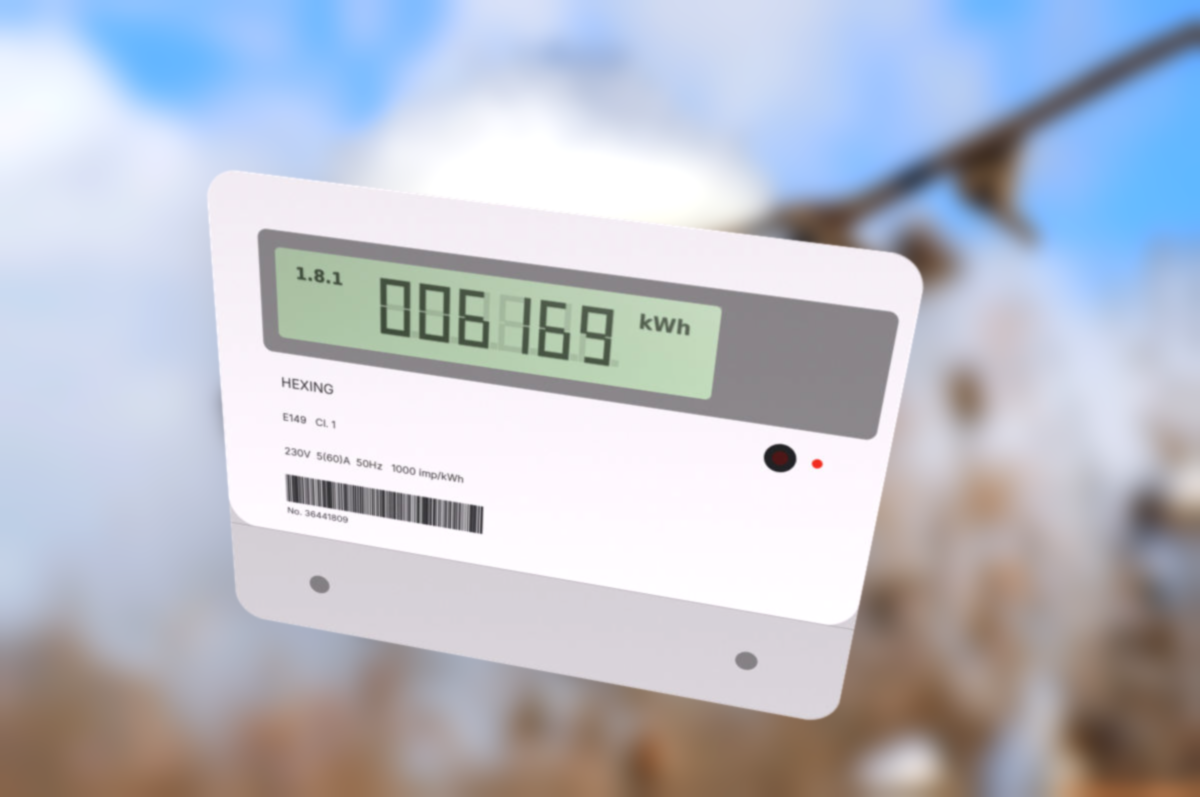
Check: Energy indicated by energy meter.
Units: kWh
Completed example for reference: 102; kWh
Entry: 6169; kWh
